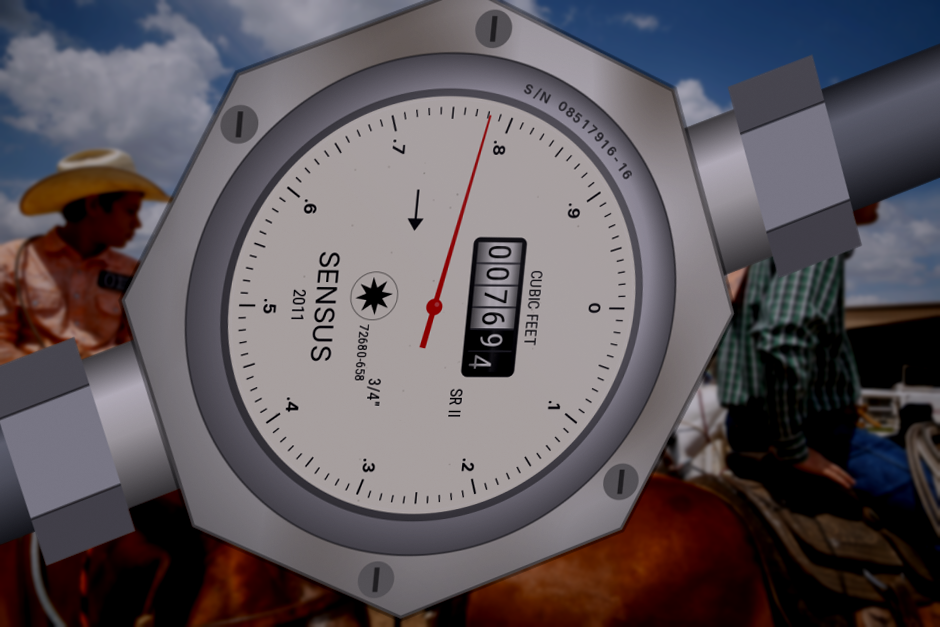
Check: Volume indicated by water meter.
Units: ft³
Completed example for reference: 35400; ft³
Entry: 7693.78; ft³
